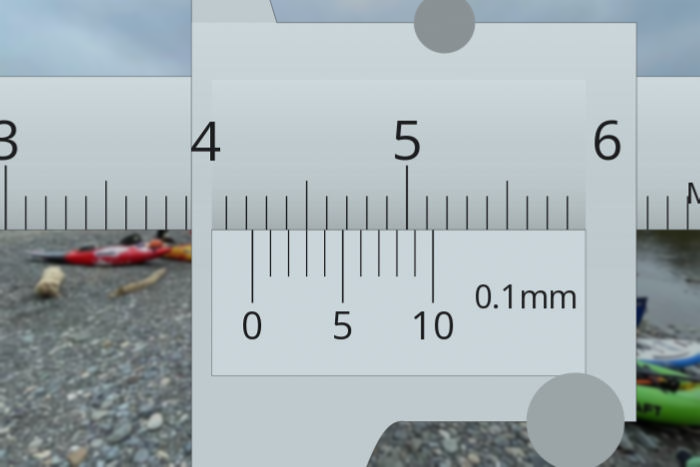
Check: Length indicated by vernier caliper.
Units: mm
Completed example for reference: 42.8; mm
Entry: 42.3; mm
